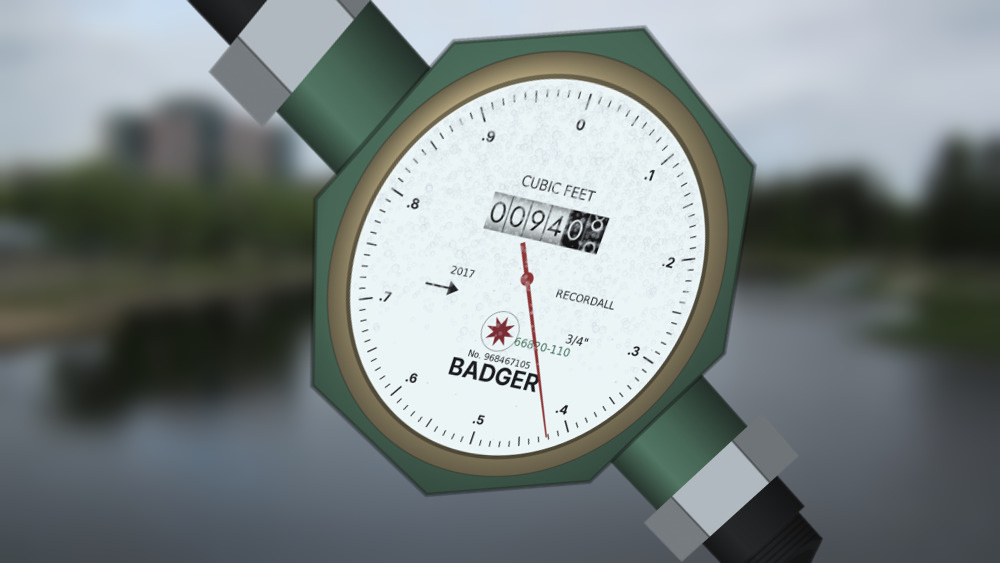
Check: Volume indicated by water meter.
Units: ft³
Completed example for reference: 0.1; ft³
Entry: 9408.42; ft³
